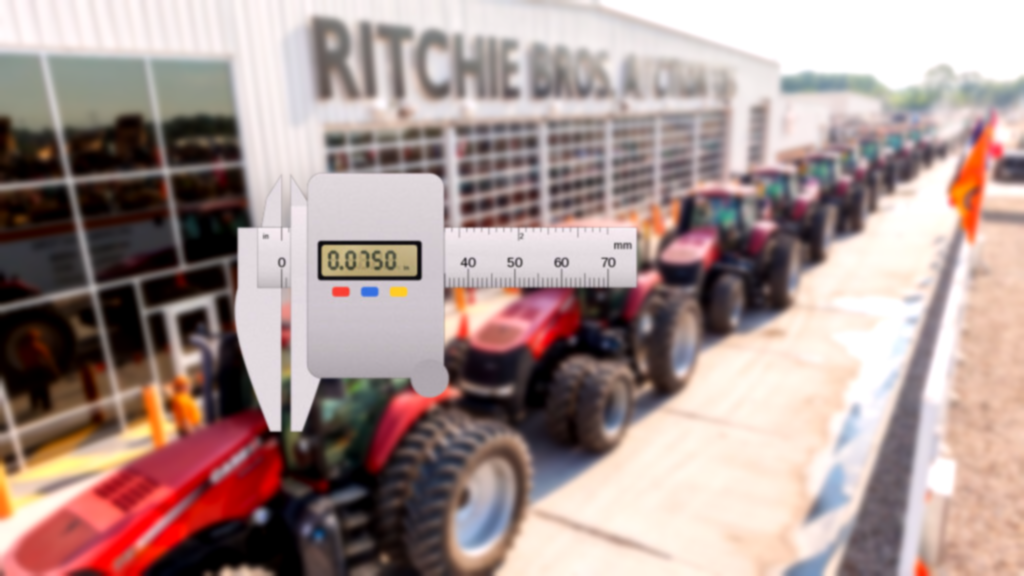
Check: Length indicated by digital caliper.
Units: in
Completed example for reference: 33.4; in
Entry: 0.0750; in
